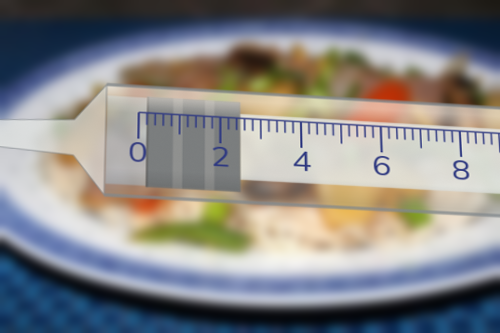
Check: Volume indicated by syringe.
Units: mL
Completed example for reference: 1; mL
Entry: 0.2; mL
